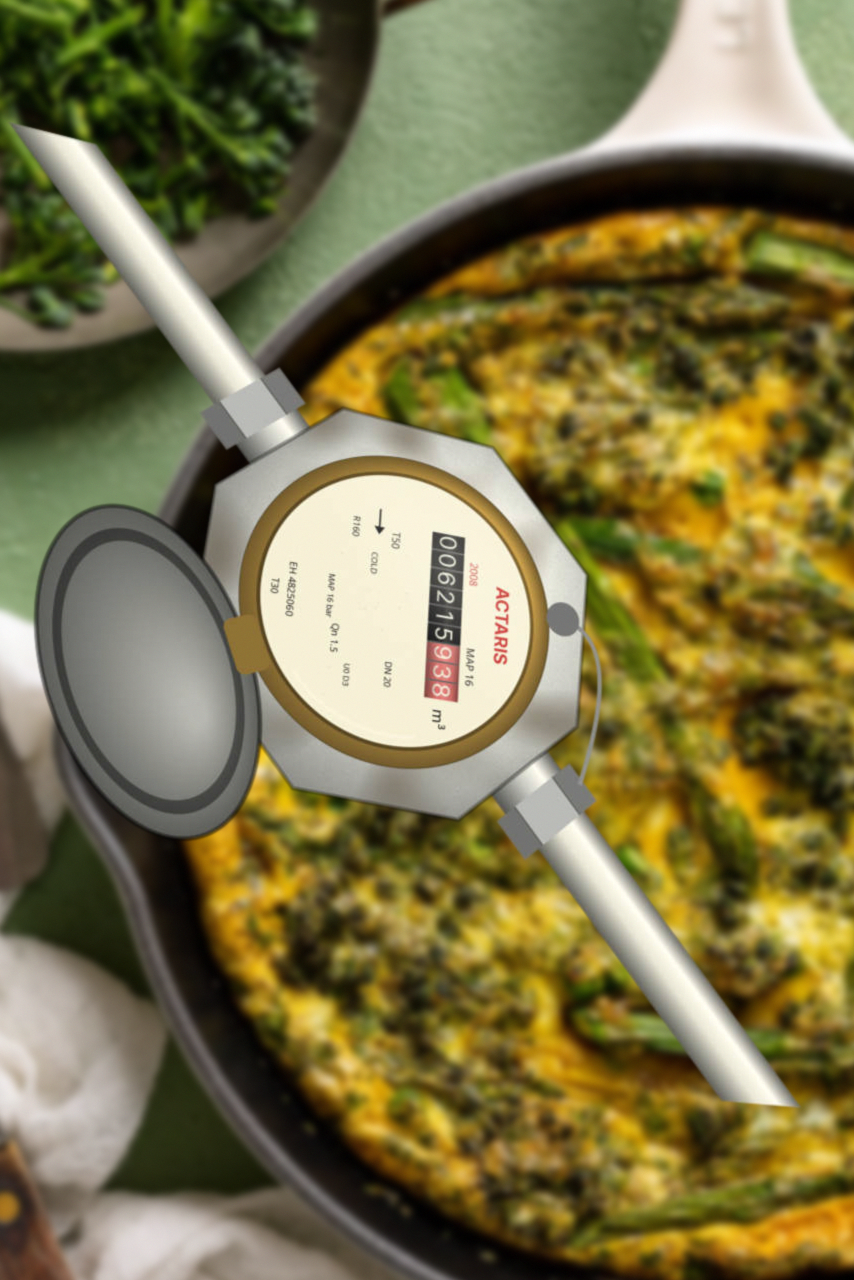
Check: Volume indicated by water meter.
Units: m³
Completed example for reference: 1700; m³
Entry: 6215.938; m³
